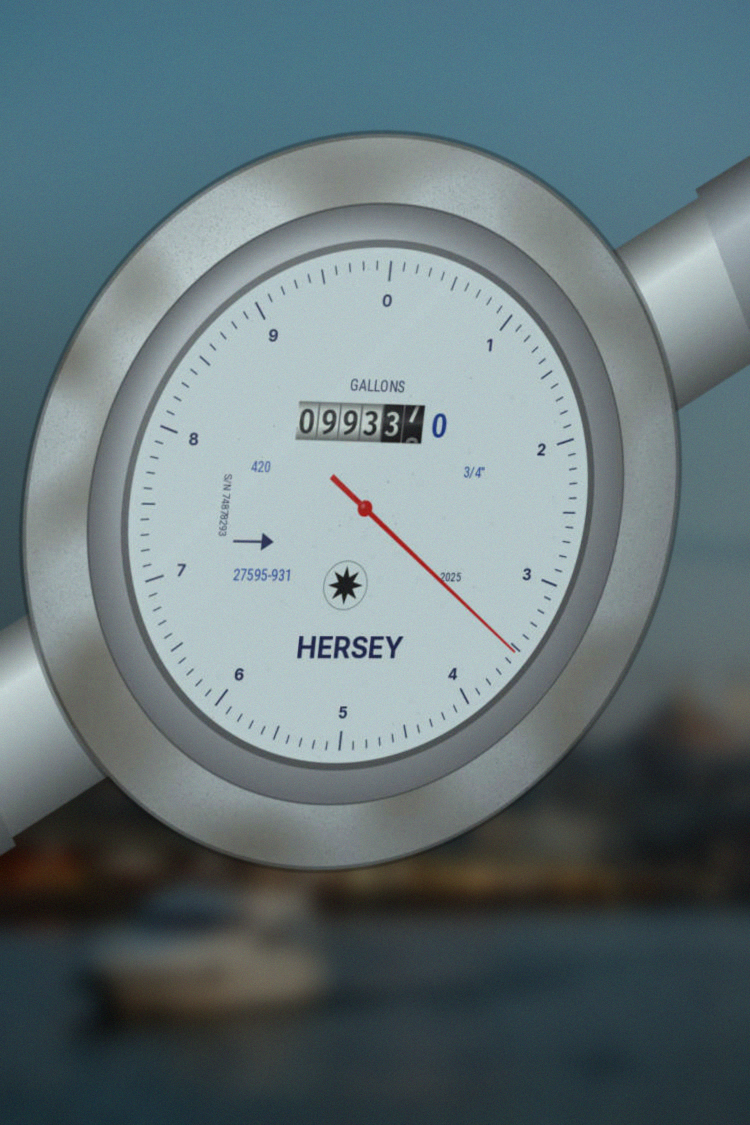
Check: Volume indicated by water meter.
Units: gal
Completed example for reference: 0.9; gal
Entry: 993373.5; gal
